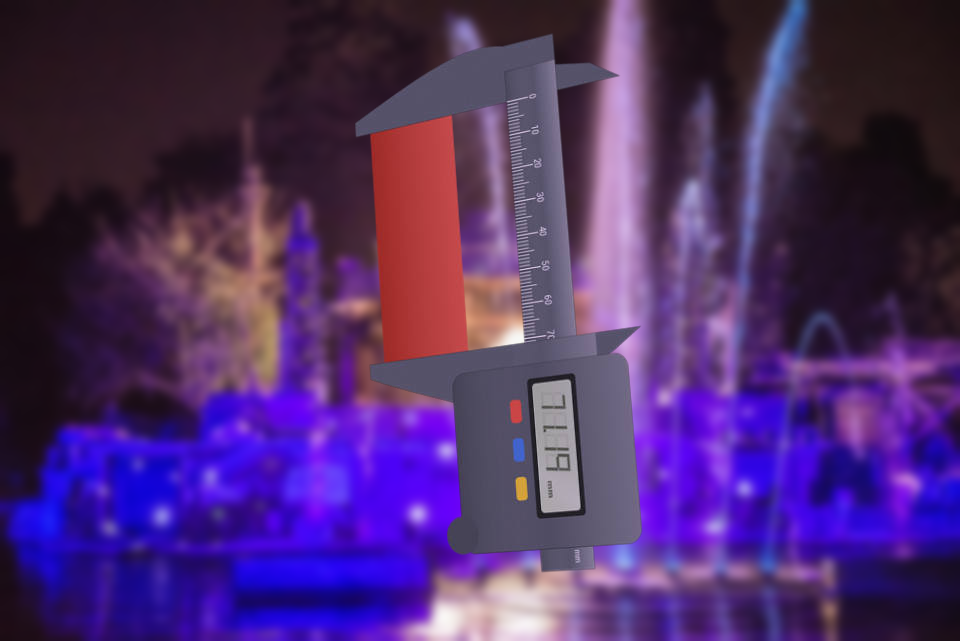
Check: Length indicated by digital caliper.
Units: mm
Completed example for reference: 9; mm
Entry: 71.19; mm
